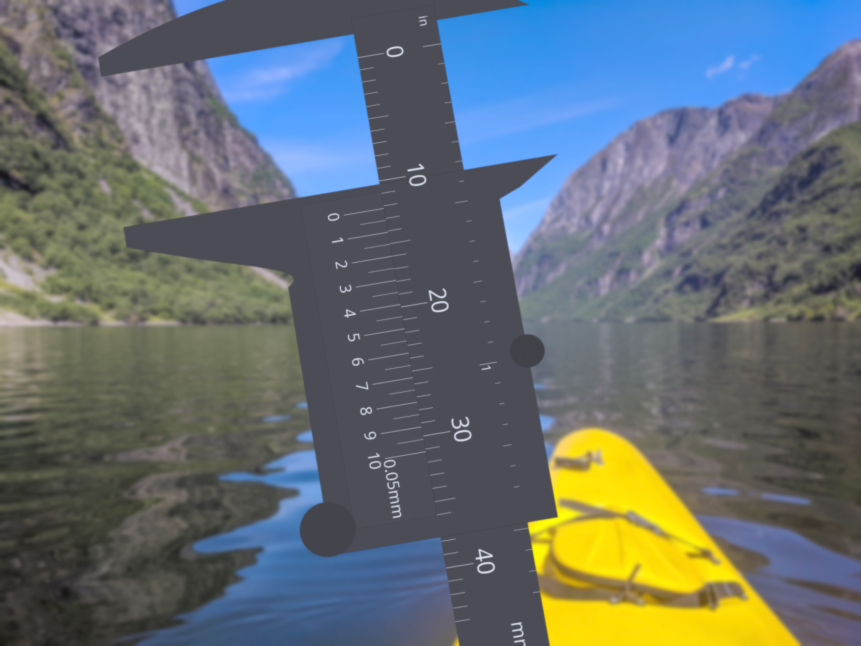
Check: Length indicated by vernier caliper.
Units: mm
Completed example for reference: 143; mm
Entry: 12.2; mm
